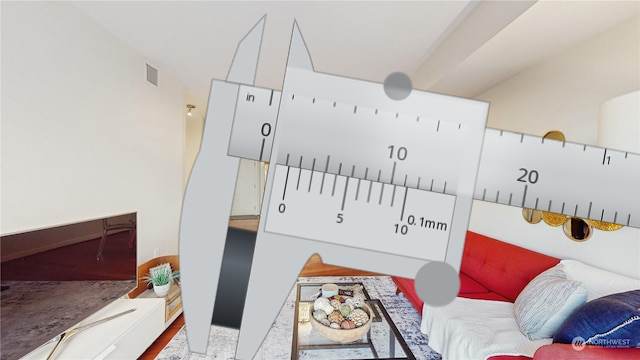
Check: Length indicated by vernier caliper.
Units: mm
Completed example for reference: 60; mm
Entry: 2.2; mm
